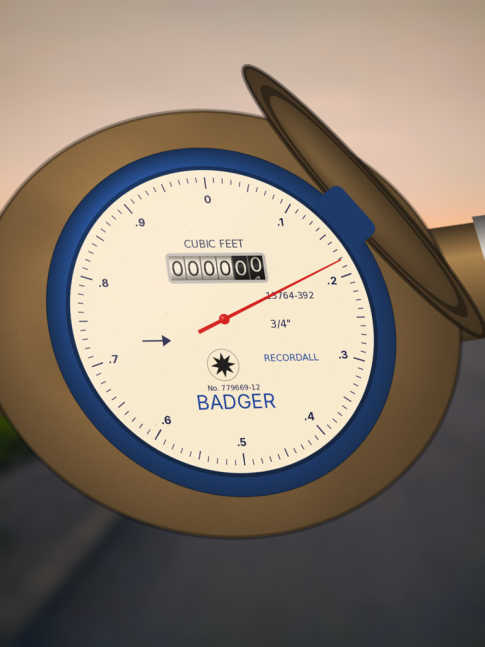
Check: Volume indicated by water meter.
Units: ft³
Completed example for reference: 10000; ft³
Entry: 0.18; ft³
